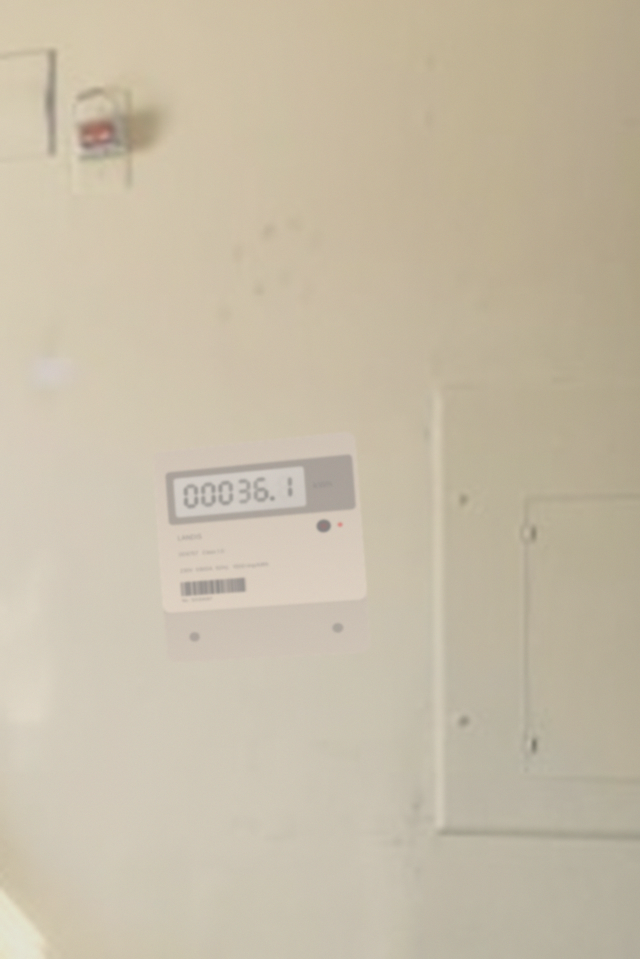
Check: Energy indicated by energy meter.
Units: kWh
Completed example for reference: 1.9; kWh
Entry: 36.1; kWh
